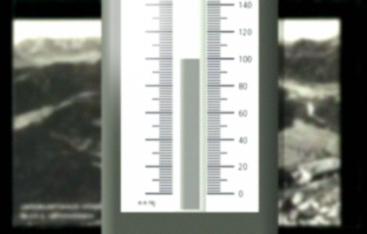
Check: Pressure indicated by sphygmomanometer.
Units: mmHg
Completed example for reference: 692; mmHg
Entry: 100; mmHg
